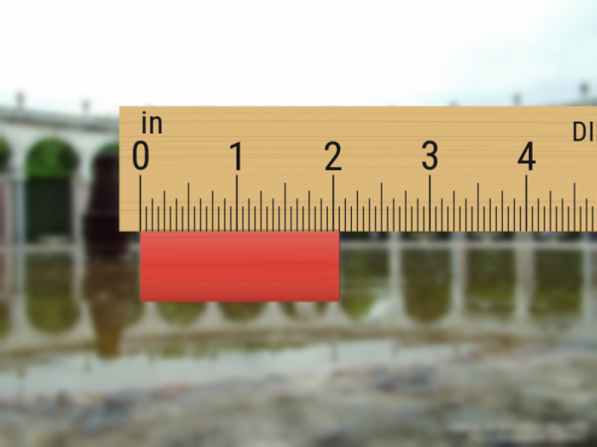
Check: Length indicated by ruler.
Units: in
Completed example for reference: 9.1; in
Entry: 2.0625; in
